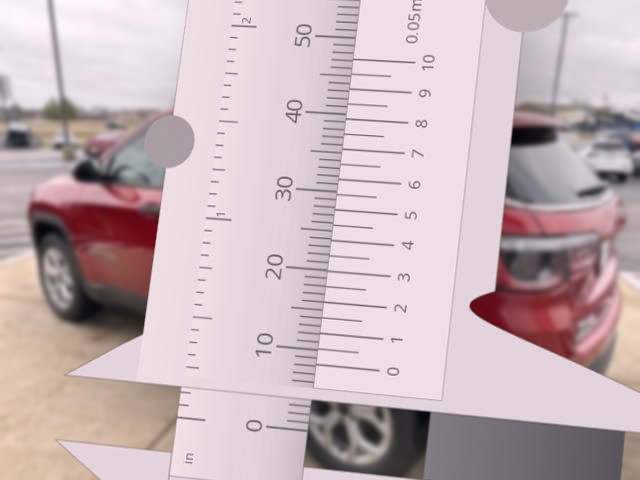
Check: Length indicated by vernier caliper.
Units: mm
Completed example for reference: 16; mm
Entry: 8.2; mm
